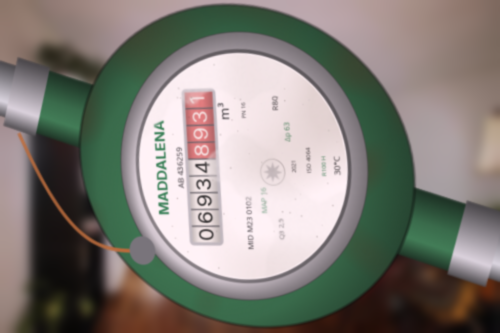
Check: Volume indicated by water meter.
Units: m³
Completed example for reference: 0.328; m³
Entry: 6934.8931; m³
